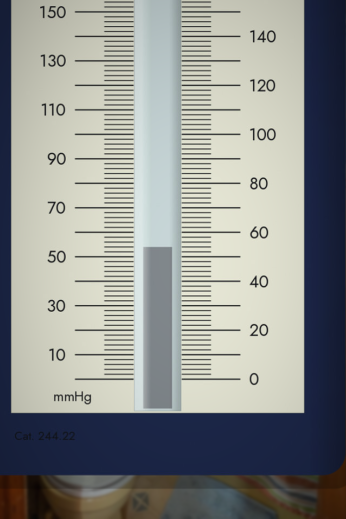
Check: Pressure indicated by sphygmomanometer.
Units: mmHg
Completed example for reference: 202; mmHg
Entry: 54; mmHg
